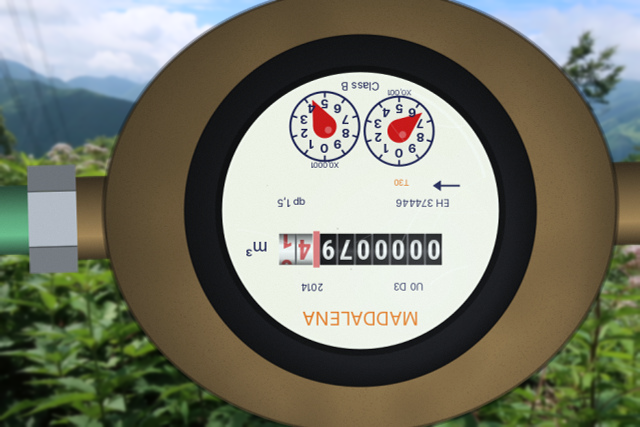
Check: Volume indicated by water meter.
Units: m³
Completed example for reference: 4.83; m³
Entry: 79.4064; m³
